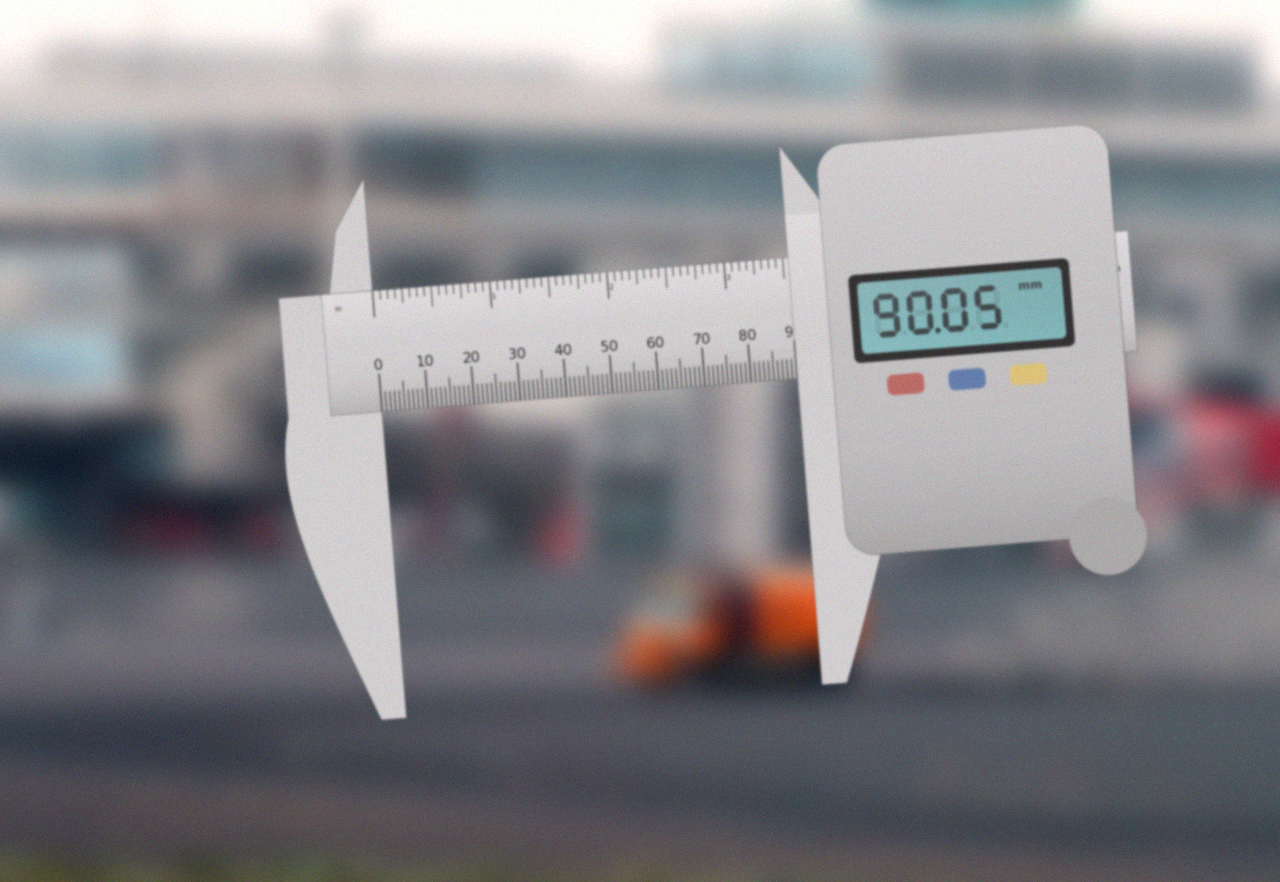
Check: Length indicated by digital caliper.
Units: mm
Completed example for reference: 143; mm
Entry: 90.05; mm
